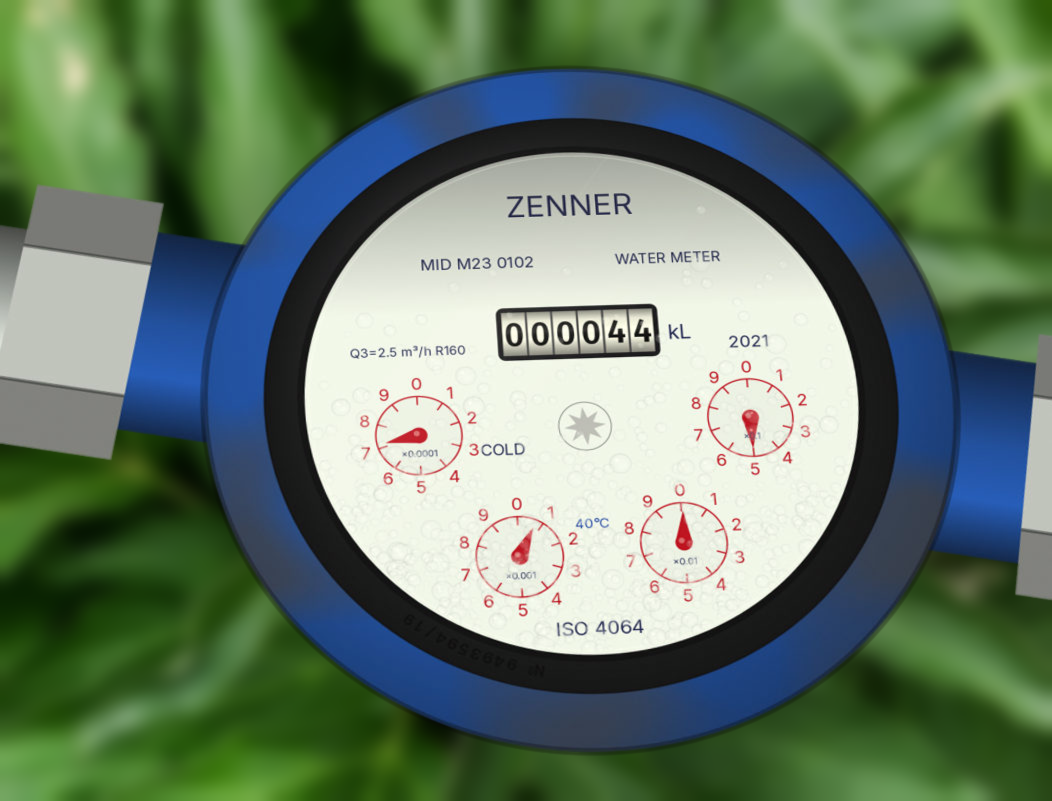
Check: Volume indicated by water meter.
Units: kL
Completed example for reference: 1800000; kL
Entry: 44.5007; kL
